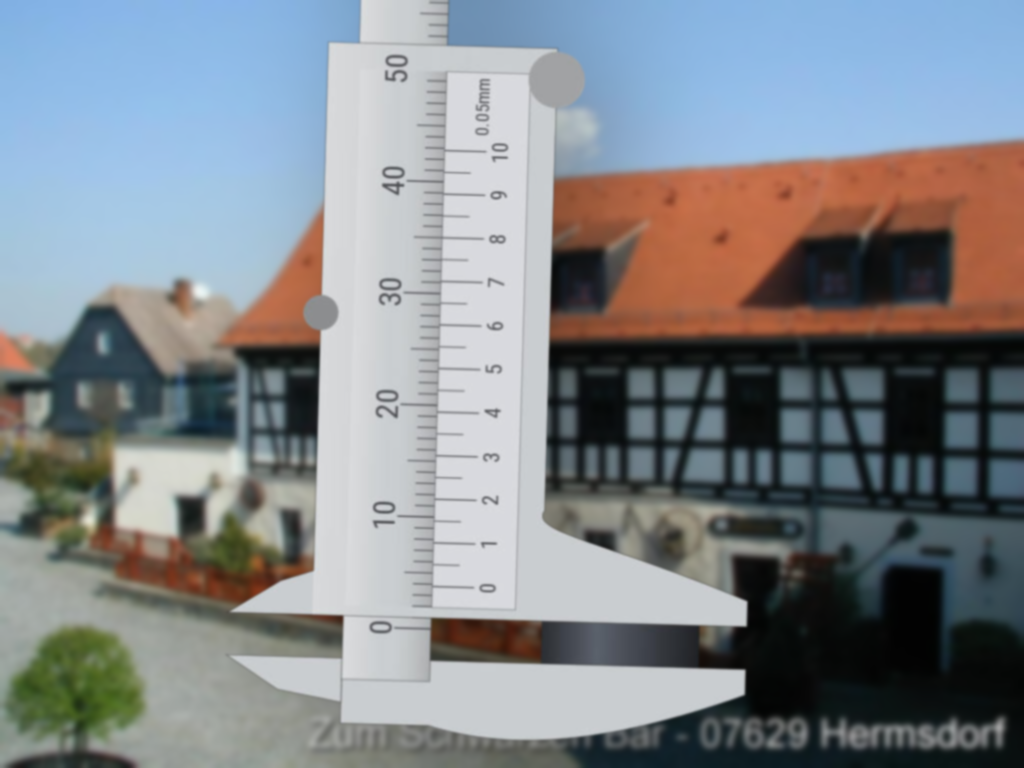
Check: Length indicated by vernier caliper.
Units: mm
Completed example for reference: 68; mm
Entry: 3.8; mm
